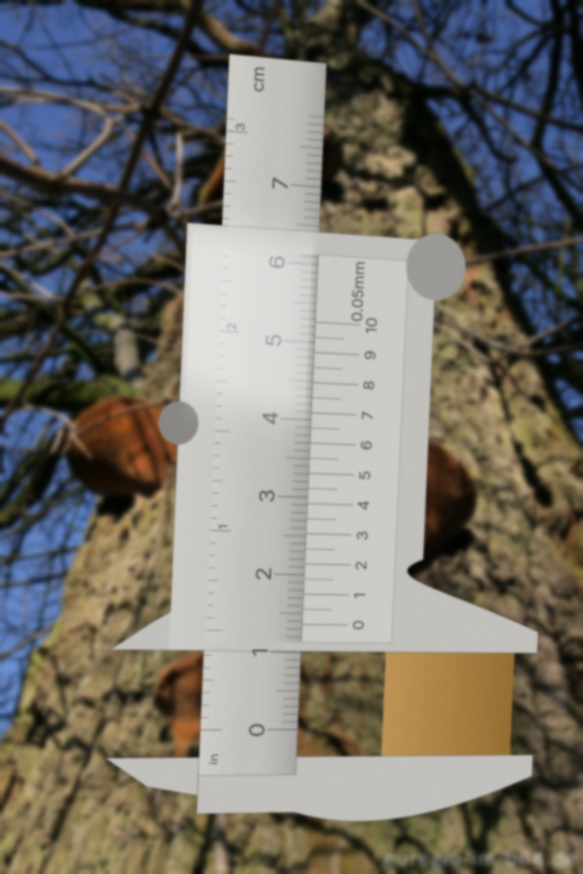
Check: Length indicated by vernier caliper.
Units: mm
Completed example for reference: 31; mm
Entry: 13.6; mm
